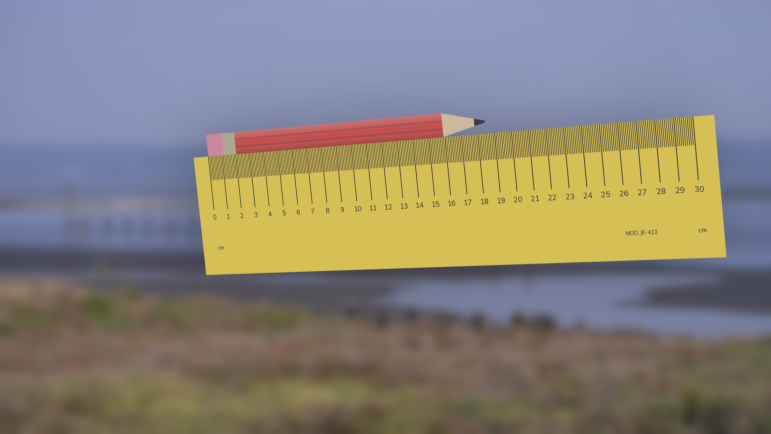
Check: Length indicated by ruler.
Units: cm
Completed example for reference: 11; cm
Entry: 18.5; cm
